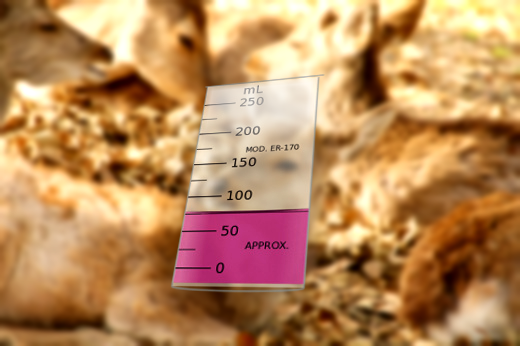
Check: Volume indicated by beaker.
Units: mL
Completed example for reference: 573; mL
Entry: 75; mL
